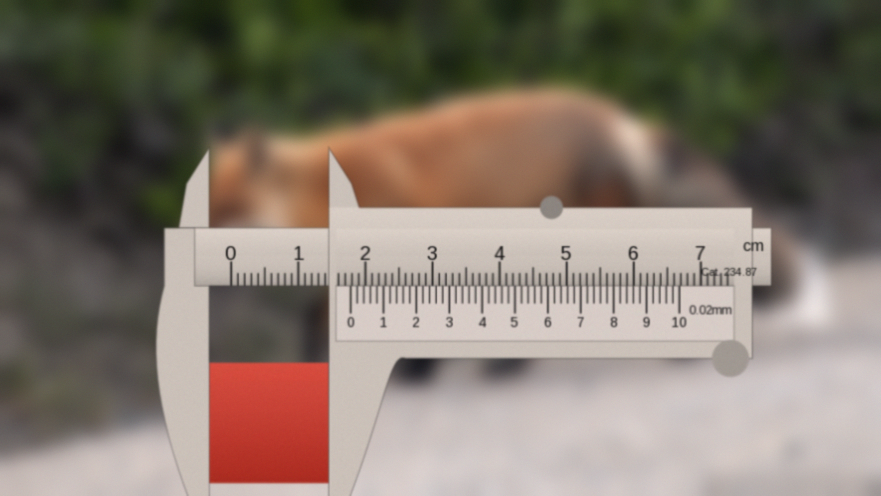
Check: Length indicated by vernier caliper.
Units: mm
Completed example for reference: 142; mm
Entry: 17.8; mm
